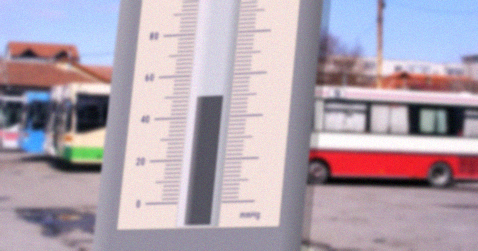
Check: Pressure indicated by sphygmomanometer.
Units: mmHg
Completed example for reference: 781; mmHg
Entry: 50; mmHg
